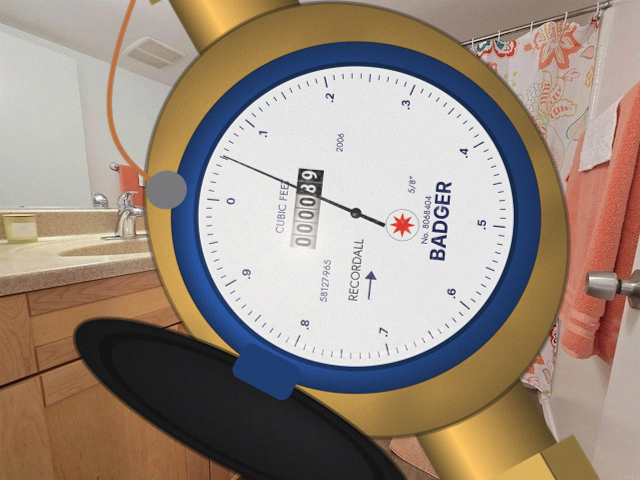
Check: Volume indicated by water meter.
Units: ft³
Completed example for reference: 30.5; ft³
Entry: 89.05; ft³
